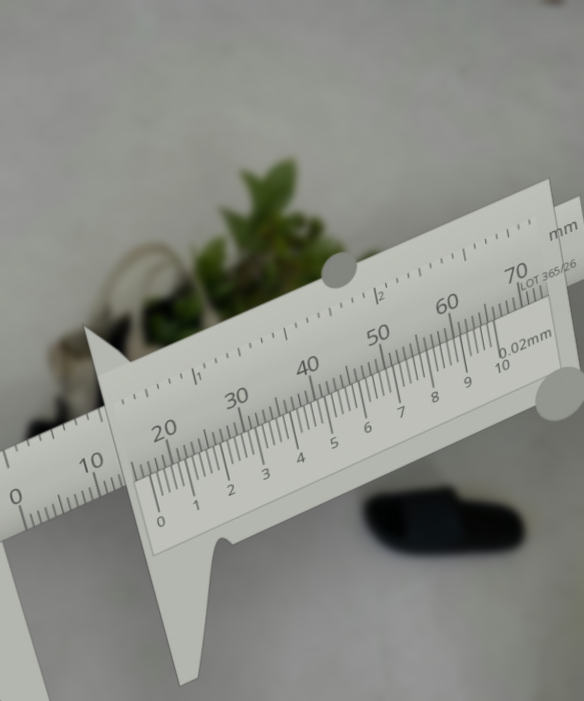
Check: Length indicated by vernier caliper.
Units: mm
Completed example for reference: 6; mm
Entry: 16.8; mm
